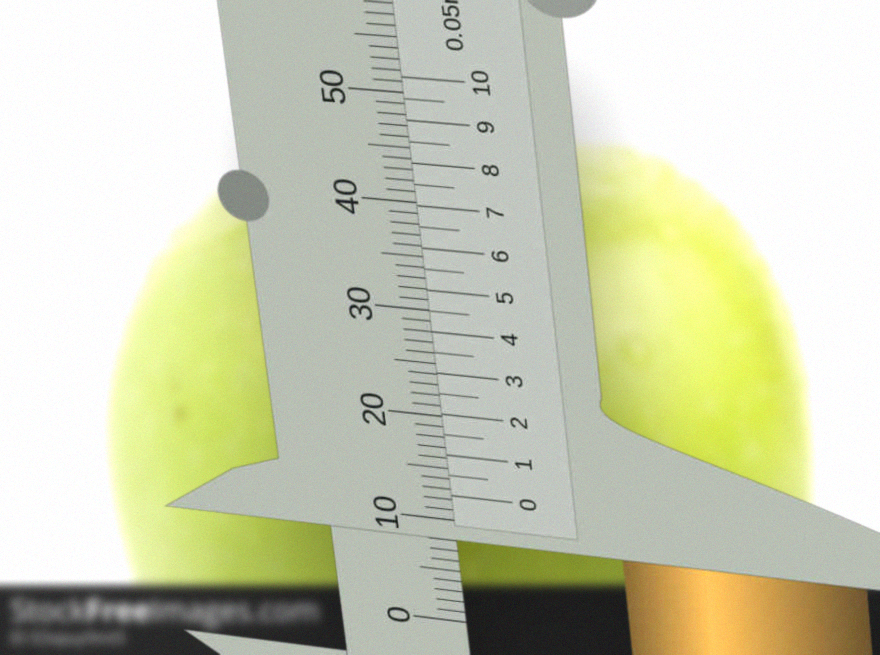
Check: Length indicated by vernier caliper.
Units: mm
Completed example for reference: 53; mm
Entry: 12.4; mm
